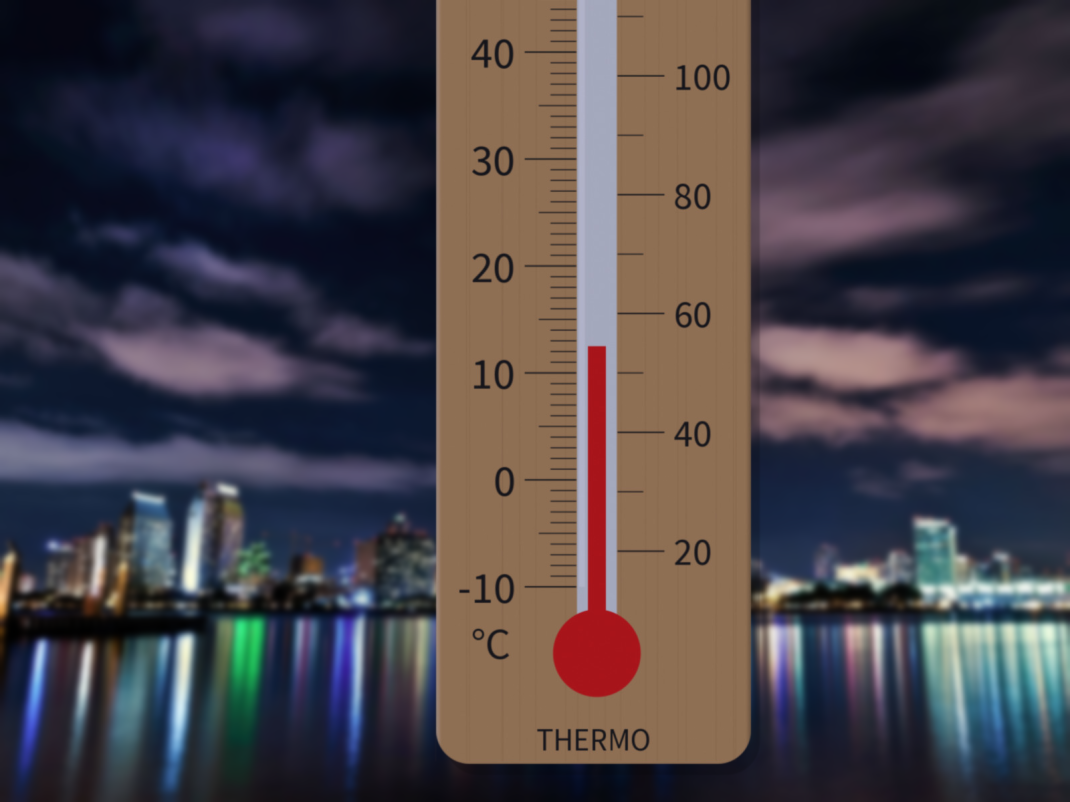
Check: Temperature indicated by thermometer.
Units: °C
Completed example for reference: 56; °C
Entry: 12.5; °C
